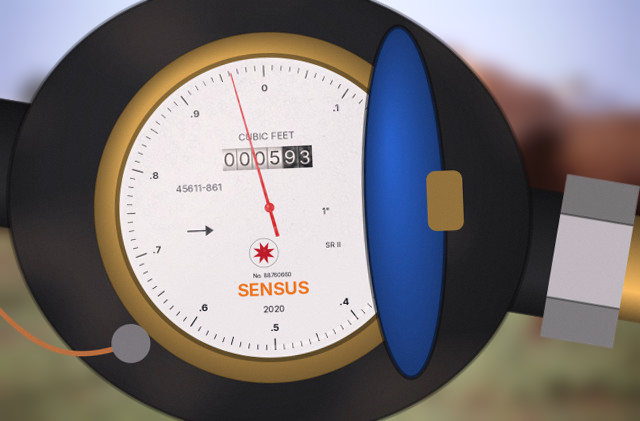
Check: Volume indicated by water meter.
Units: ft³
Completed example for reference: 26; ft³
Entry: 592.96; ft³
